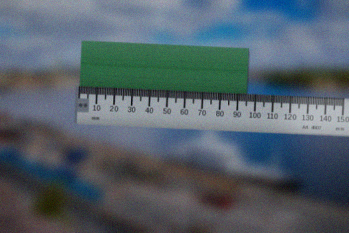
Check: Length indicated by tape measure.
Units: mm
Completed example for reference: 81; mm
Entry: 95; mm
